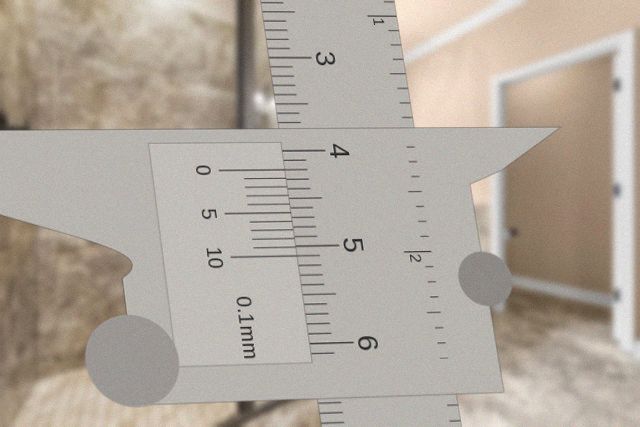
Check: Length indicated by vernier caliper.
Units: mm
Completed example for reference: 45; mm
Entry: 42.0; mm
